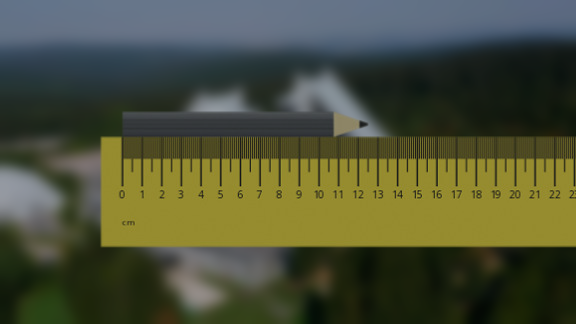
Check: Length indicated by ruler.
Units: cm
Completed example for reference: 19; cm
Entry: 12.5; cm
